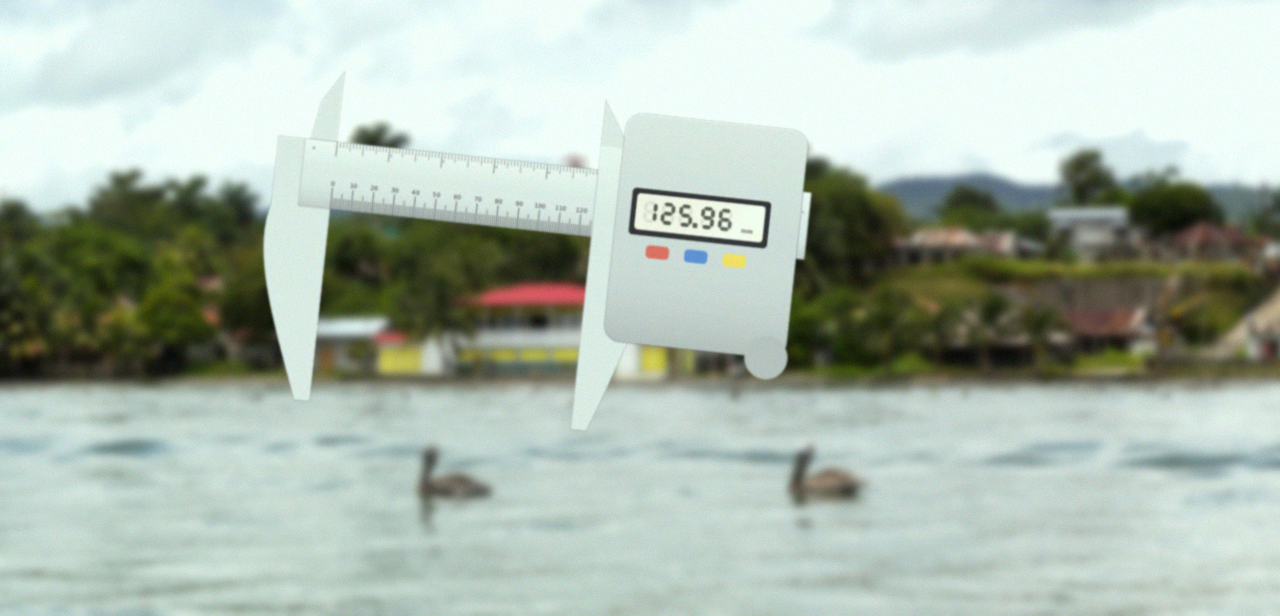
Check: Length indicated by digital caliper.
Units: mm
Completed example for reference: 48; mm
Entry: 125.96; mm
